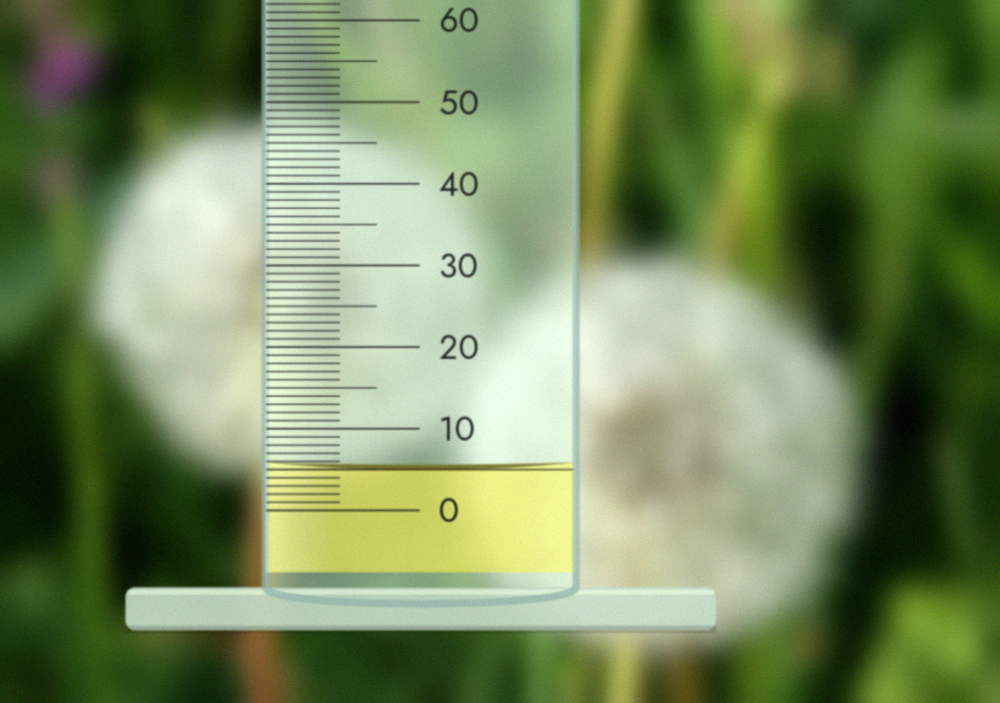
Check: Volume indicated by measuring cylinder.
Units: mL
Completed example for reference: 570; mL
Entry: 5; mL
